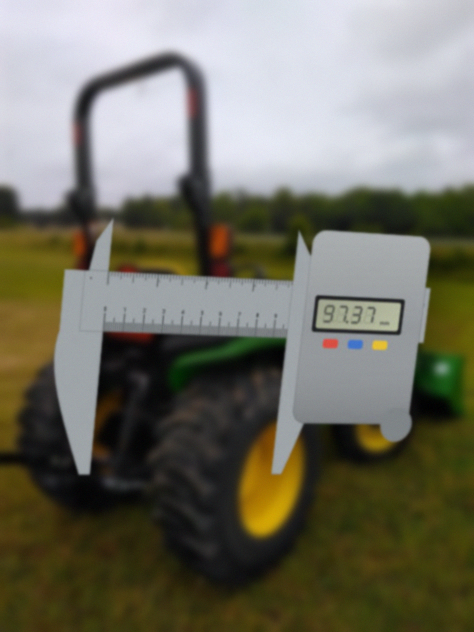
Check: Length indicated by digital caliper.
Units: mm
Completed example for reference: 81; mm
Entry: 97.37; mm
